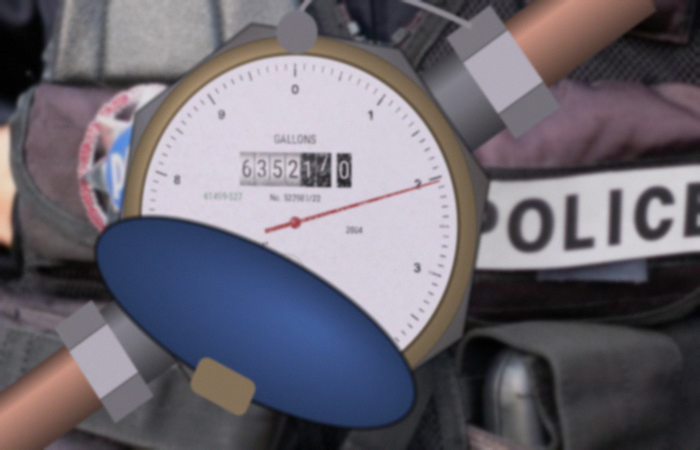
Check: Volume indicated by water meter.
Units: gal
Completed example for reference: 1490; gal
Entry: 6352172.0; gal
